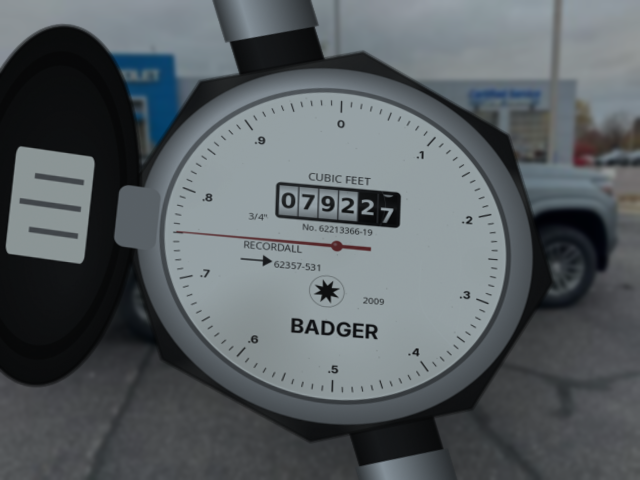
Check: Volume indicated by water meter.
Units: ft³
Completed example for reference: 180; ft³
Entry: 79226.75; ft³
